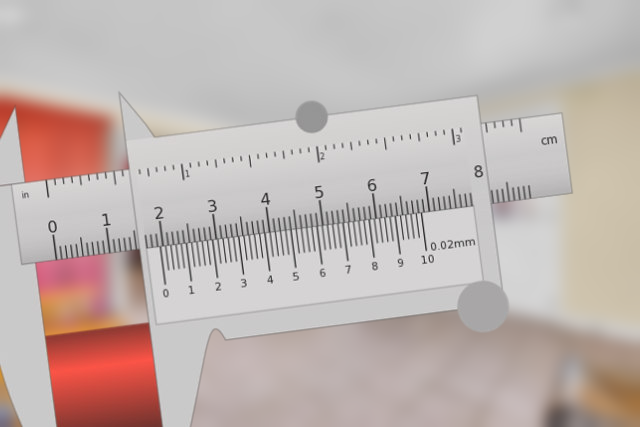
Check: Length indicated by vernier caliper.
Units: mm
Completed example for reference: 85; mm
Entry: 19.5; mm
